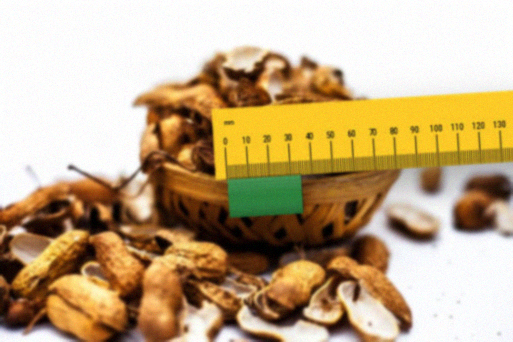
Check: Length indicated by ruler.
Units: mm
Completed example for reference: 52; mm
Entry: 35; mm
